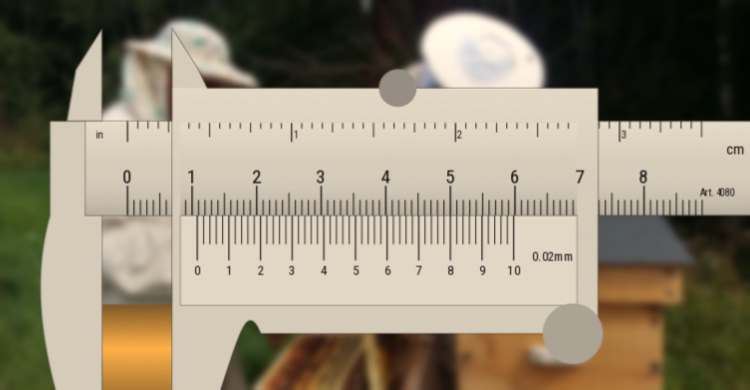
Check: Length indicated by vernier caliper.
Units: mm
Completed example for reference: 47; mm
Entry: 10.8; mm
